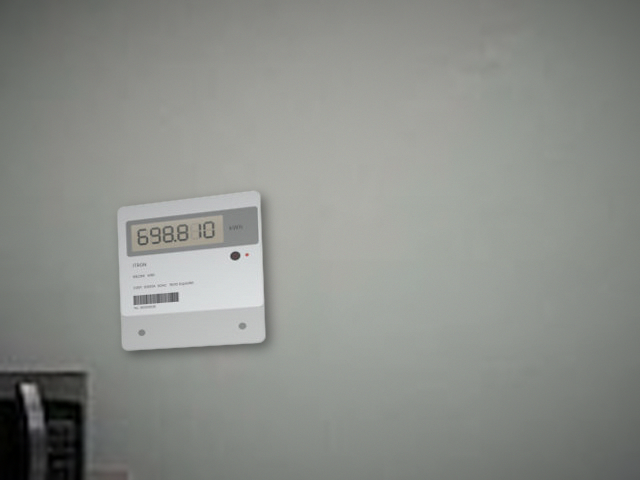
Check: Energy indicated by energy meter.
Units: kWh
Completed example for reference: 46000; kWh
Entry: 698.810; kWh
